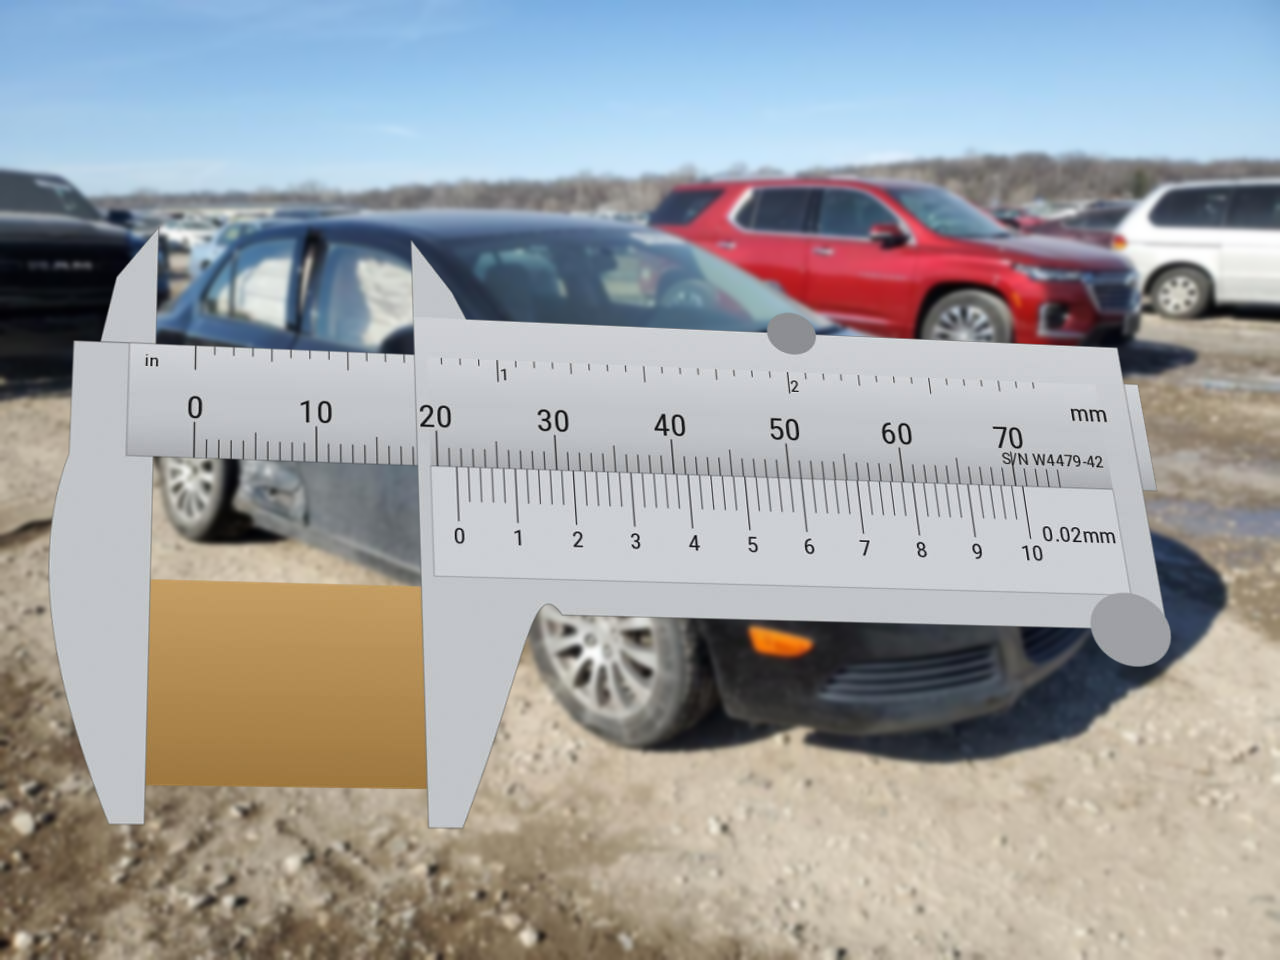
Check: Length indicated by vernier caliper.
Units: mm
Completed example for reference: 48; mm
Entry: 21.6; mm
